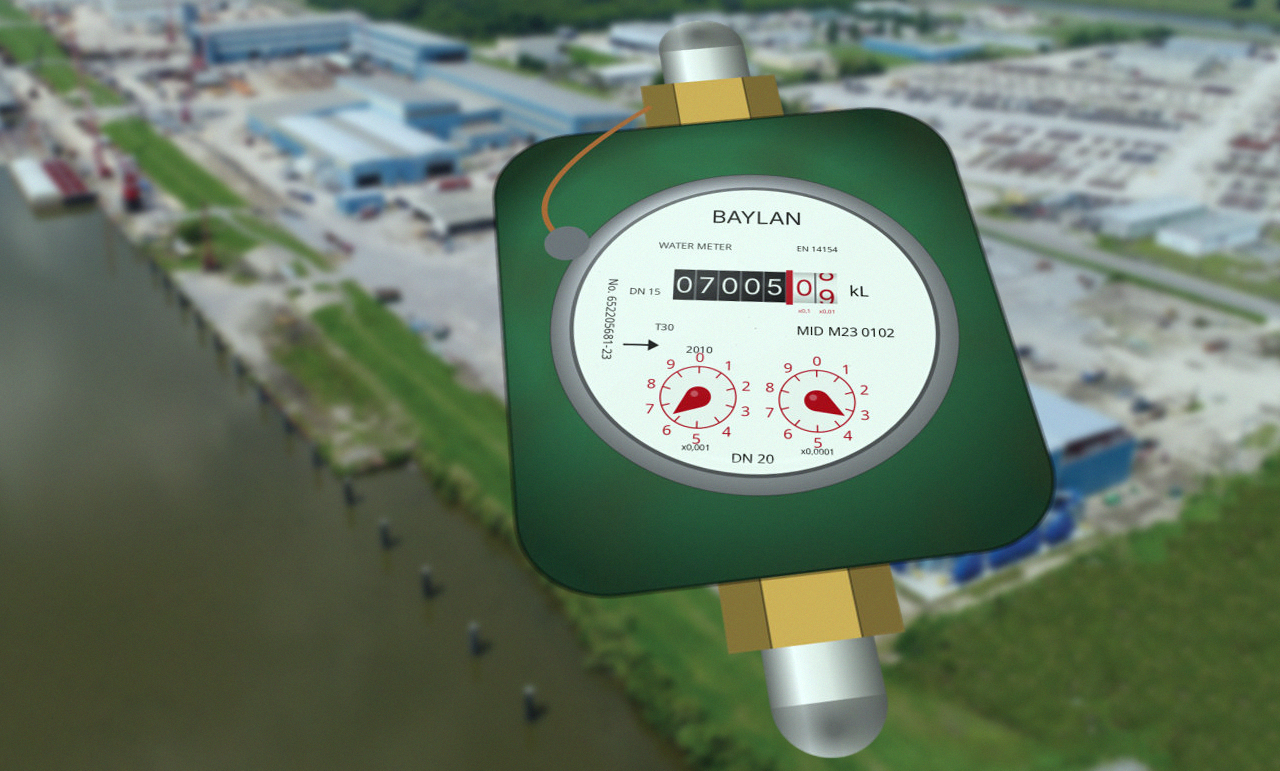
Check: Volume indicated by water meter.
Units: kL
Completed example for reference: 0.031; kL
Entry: 7005.0863; kL
